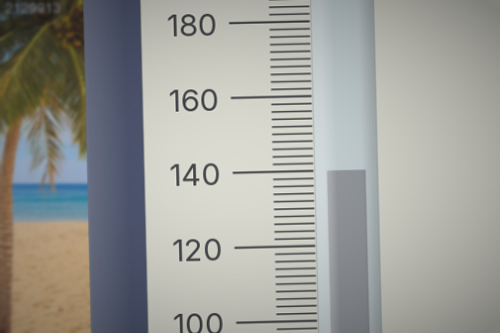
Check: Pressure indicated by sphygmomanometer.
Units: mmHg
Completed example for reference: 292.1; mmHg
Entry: 140; mmHg
